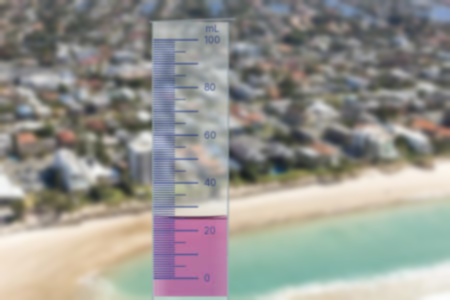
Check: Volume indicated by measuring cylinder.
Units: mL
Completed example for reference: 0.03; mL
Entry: 25; mL
